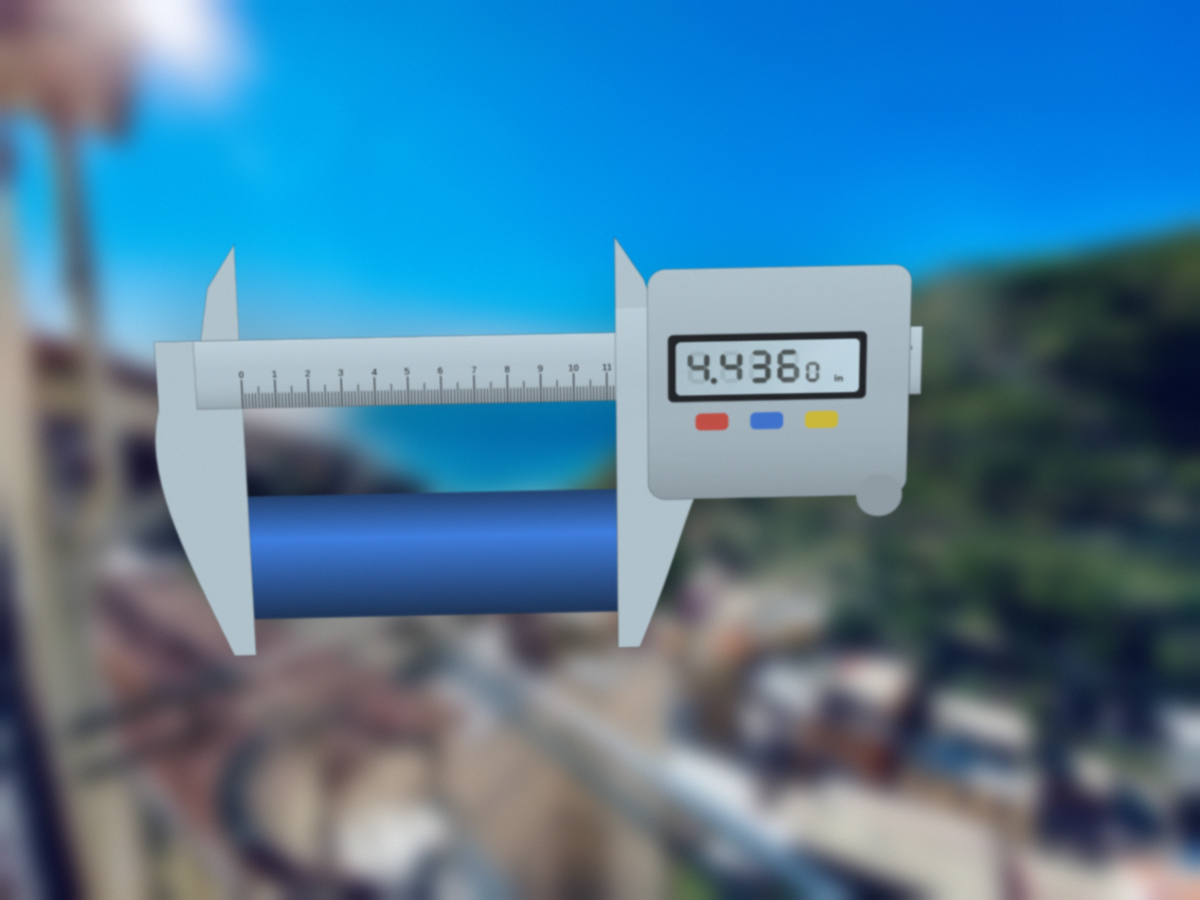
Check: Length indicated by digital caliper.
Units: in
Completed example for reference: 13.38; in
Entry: 4.4360; in
